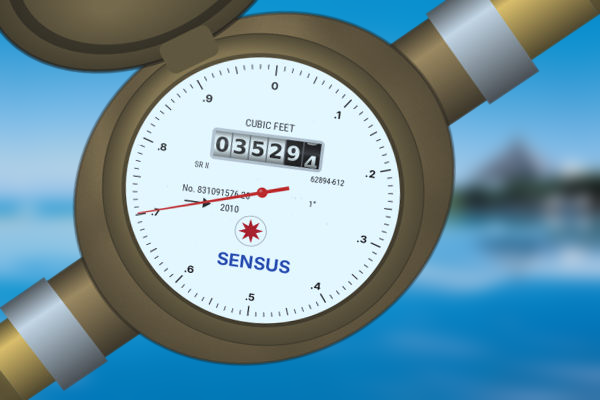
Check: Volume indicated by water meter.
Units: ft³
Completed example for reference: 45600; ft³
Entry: 35293.70; ft³
